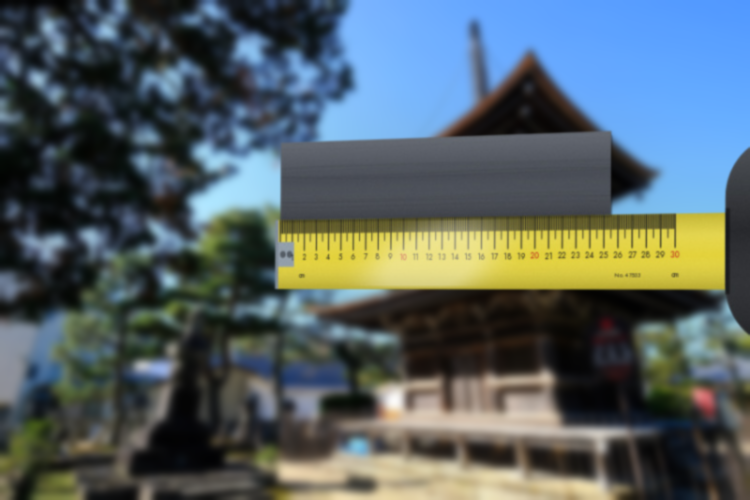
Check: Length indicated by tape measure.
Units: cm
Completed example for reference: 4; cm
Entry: 25.5; cm
